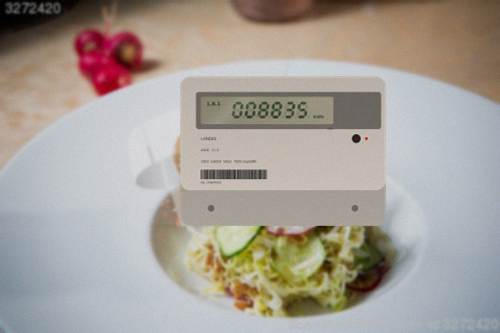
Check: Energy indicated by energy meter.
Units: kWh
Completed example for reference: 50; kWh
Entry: 8835; kWh
